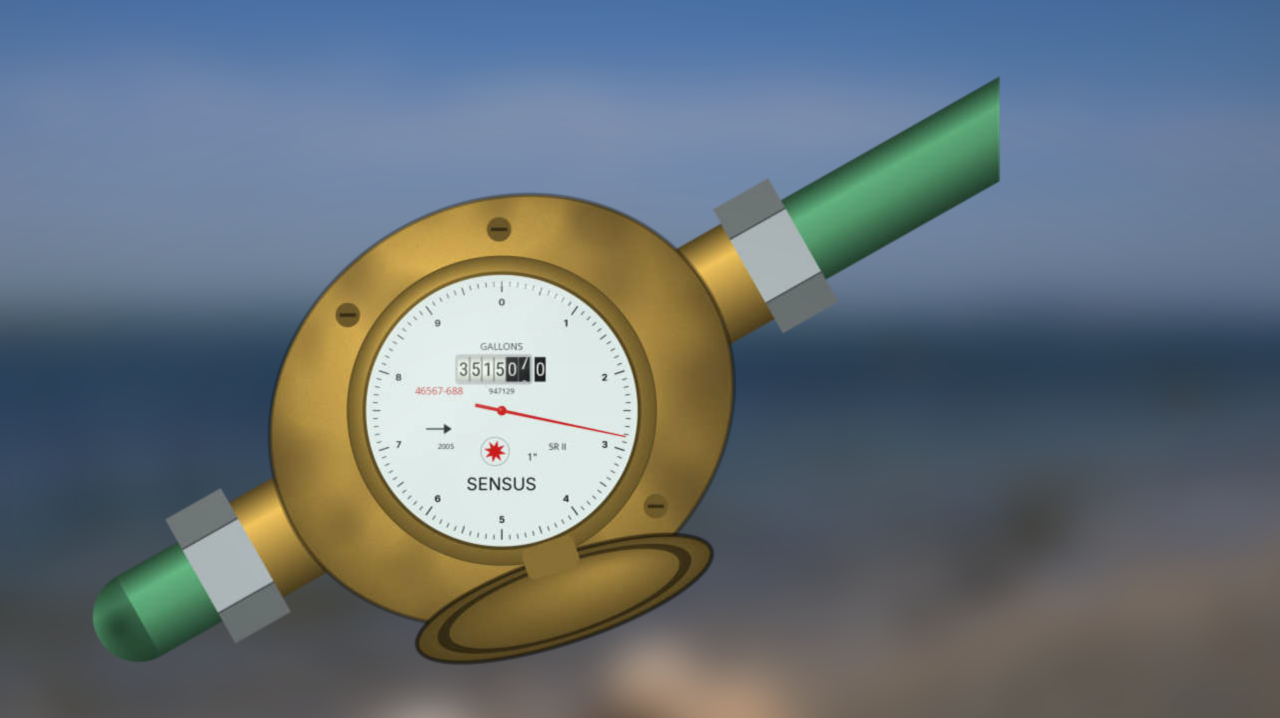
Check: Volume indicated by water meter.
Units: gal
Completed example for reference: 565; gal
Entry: 3515072.8; gal
